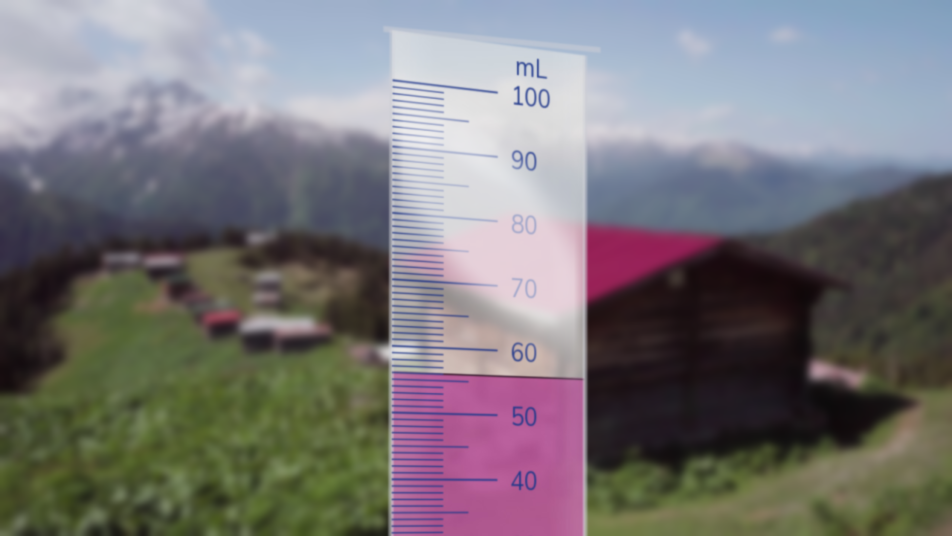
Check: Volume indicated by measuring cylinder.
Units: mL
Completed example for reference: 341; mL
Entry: 56; mL
